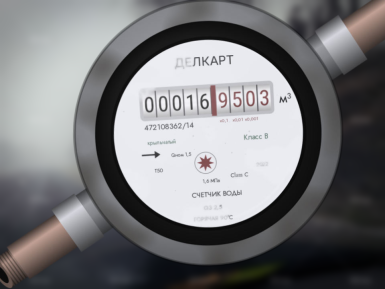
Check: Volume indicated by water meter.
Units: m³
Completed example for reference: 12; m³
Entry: 16.9503; m³
